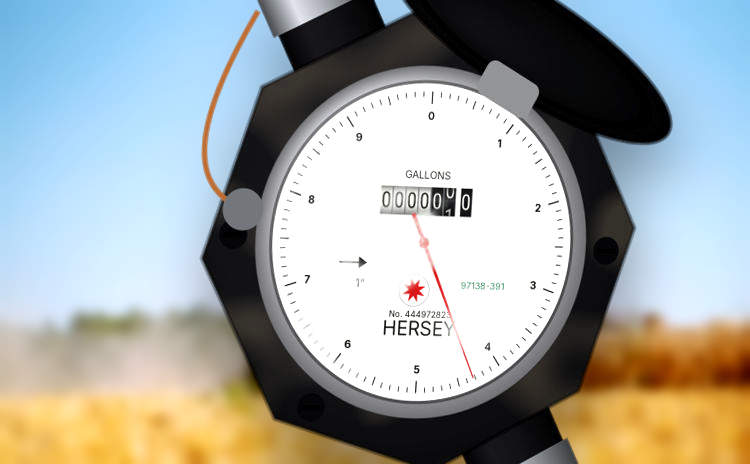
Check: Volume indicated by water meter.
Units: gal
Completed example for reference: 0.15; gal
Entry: 4.3; gal
